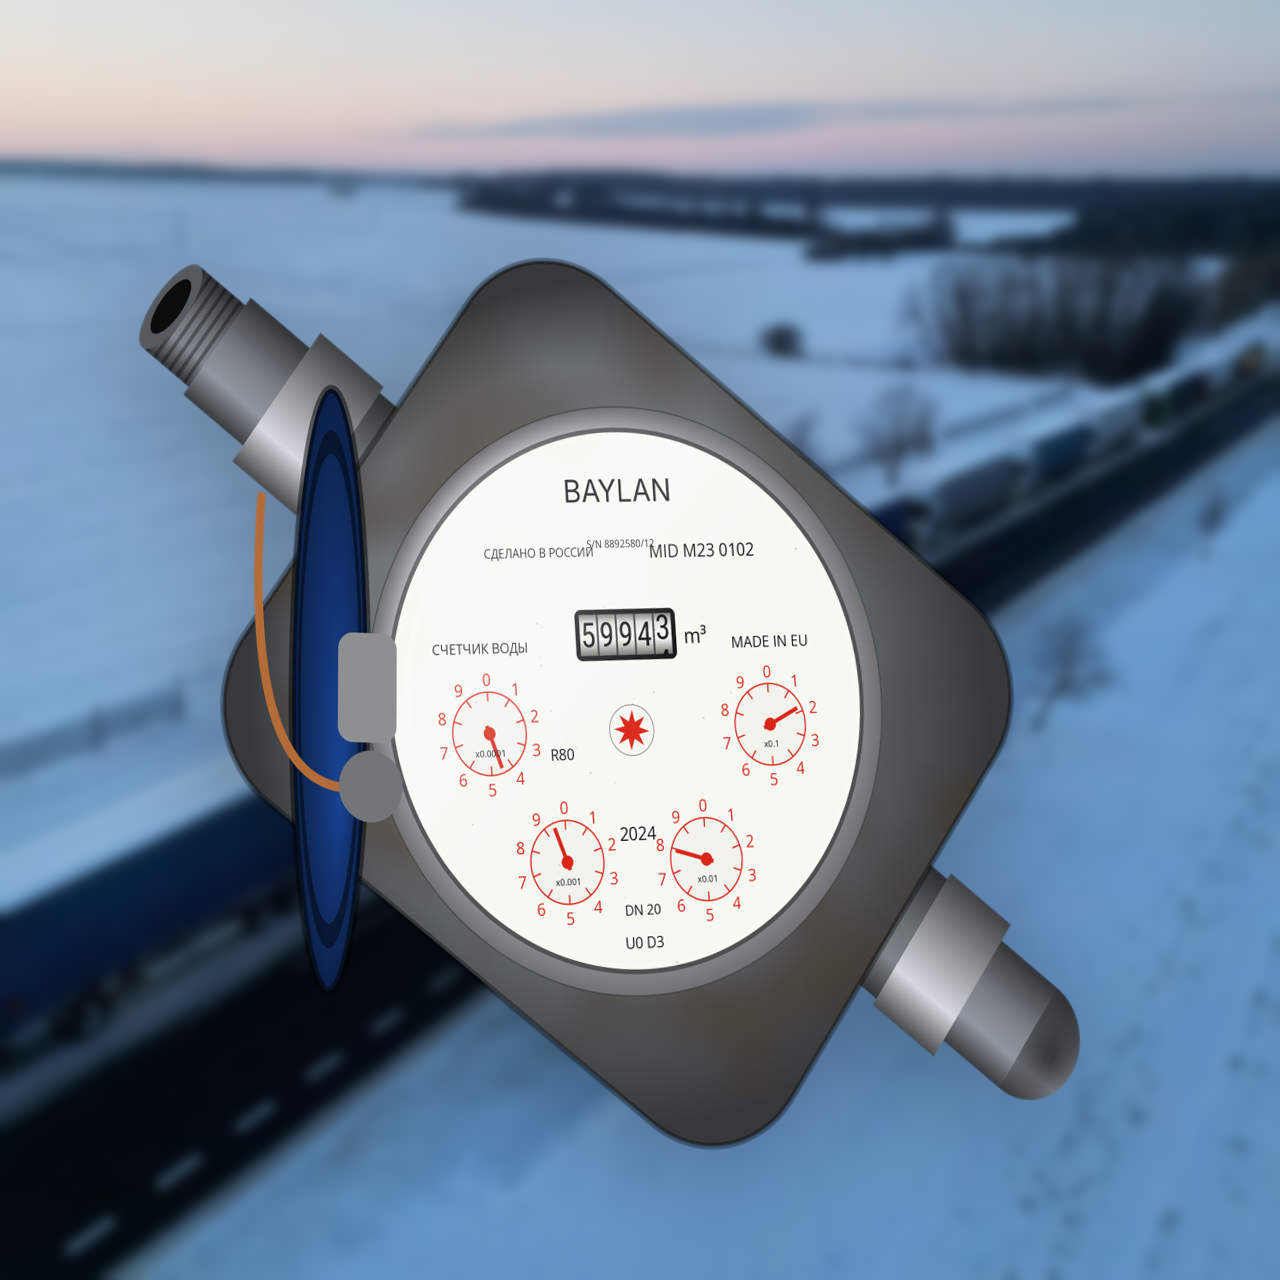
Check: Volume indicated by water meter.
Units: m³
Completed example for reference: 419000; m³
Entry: 59943.1794; m³
